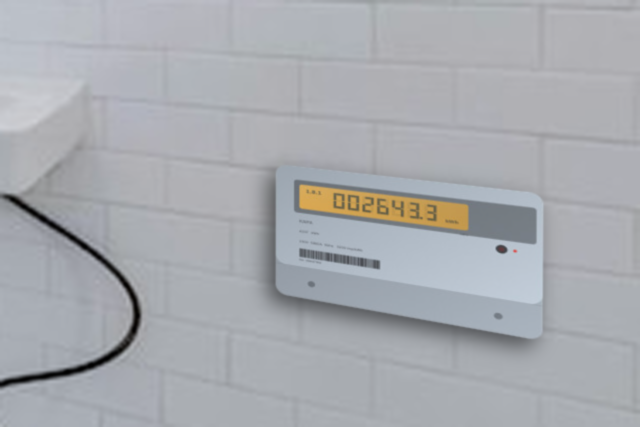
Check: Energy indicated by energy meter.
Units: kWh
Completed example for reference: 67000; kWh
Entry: 2643.3; kWh
